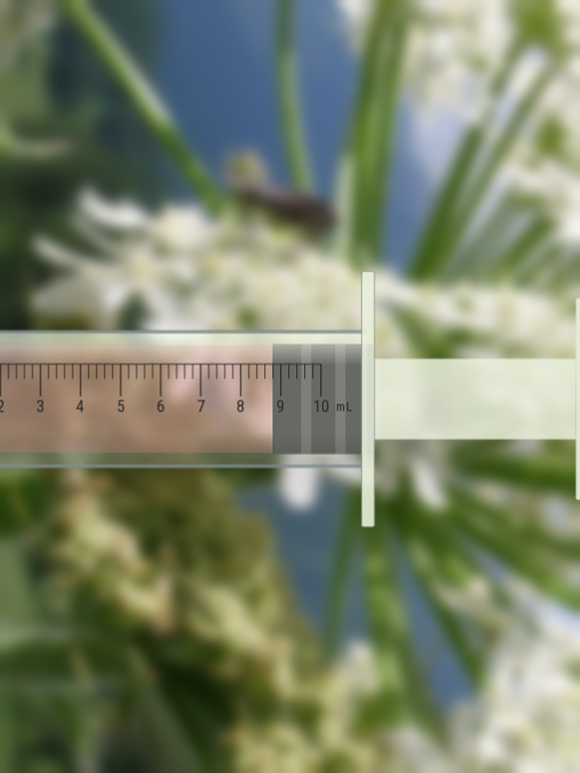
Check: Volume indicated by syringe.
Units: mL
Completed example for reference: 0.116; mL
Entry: 8.8; mL
